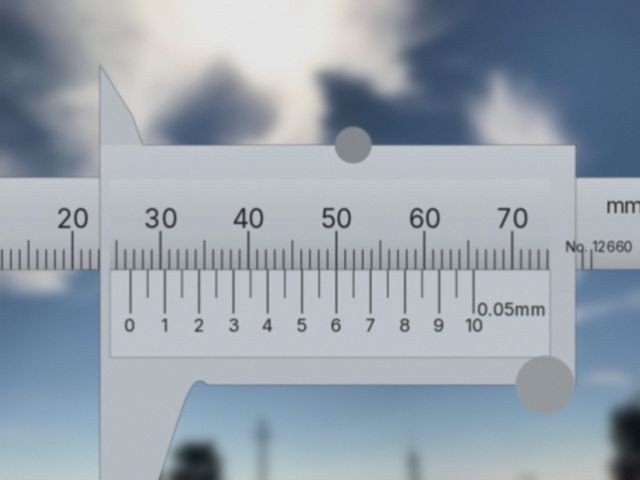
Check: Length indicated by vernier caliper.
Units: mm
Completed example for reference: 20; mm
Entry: 26.6; mm
